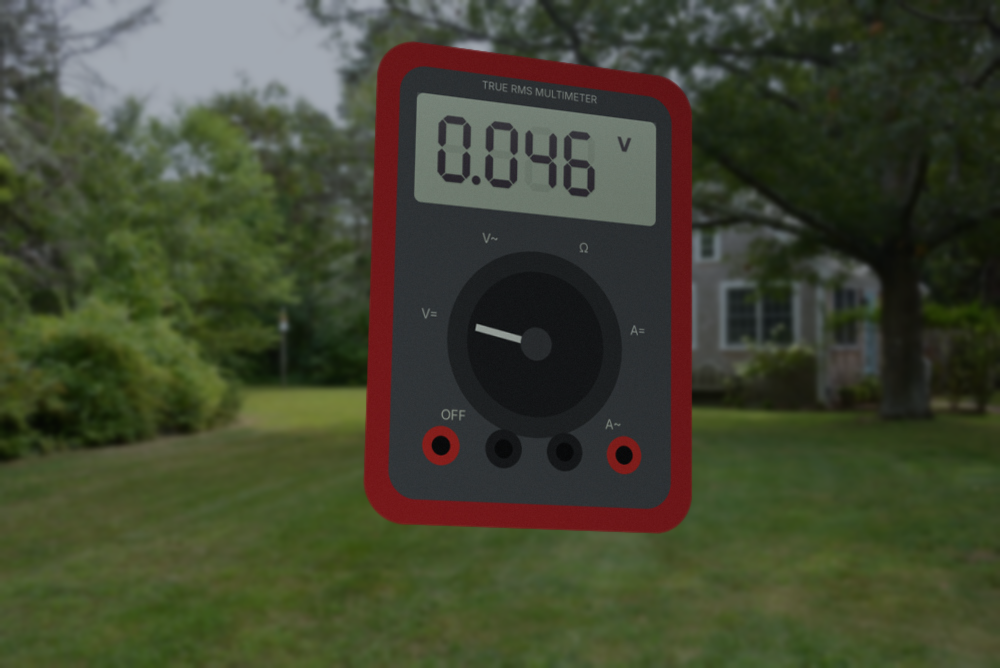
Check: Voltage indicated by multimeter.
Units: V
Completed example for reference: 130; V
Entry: 0.046; V
